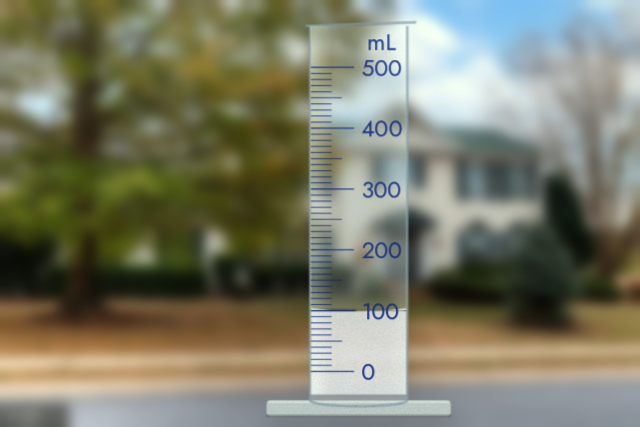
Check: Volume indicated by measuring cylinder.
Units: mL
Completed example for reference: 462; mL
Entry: 100; mL
